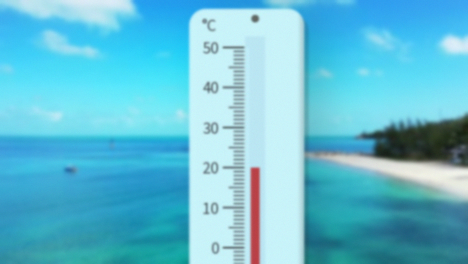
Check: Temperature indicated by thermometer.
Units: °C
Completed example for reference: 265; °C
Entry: 20; °C
